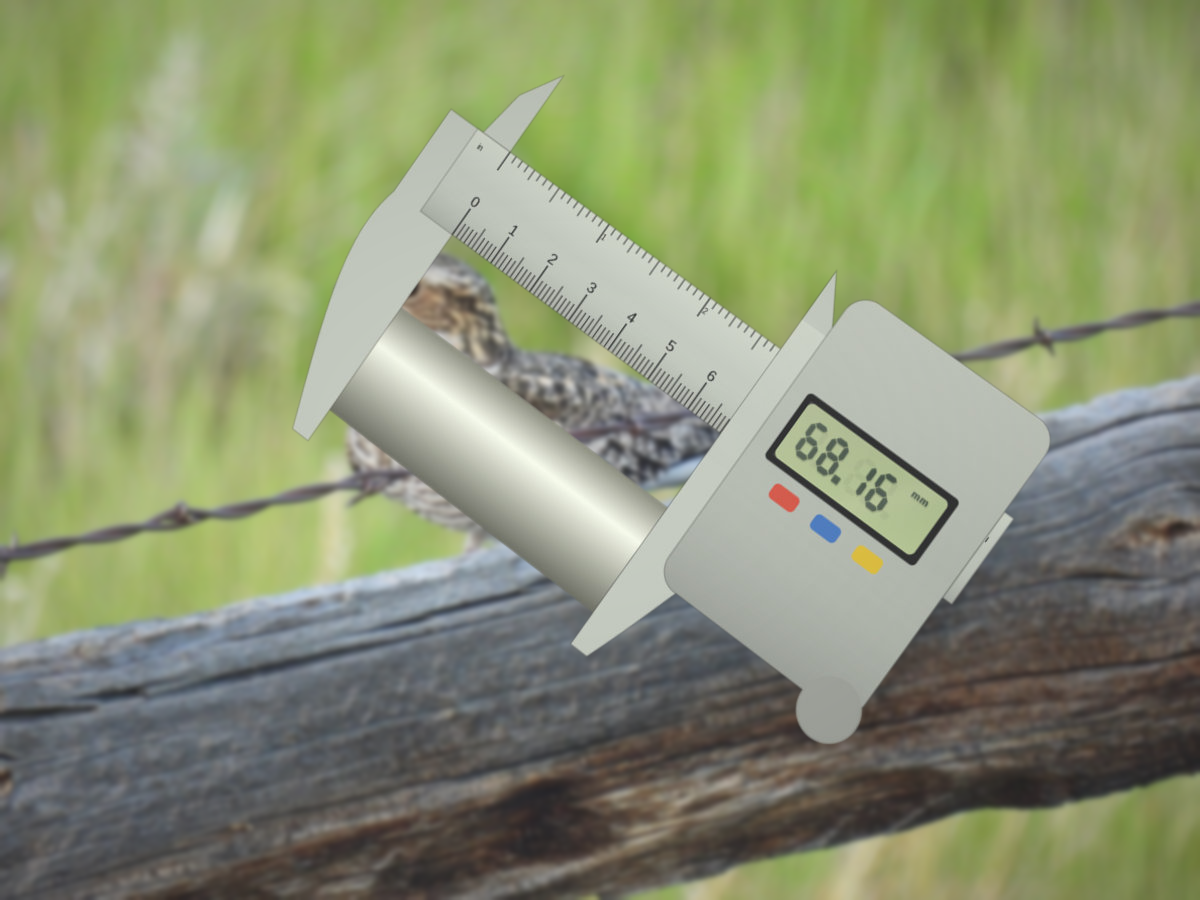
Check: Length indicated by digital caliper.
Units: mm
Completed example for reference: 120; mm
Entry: 68.16; mm
